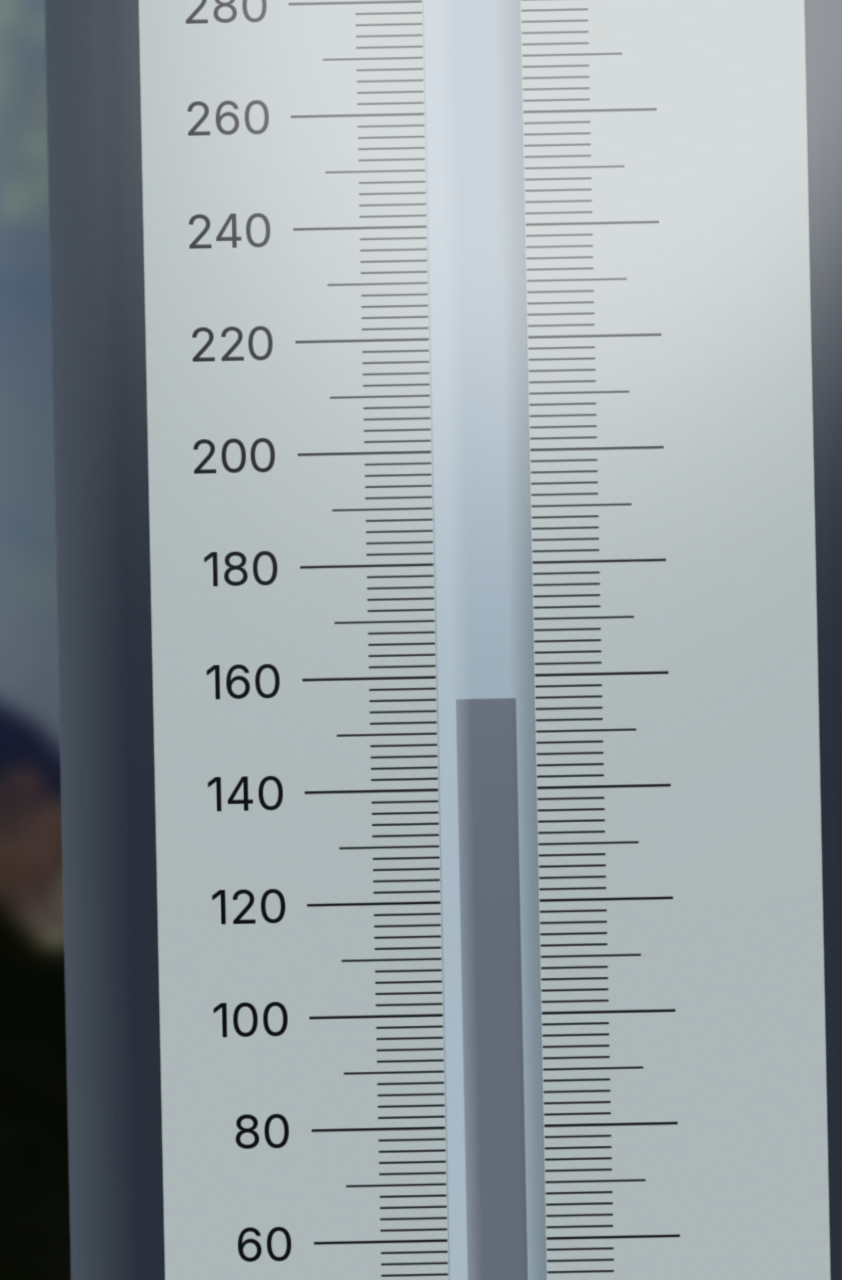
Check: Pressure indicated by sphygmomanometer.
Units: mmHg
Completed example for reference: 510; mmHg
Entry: 156; mmHg
